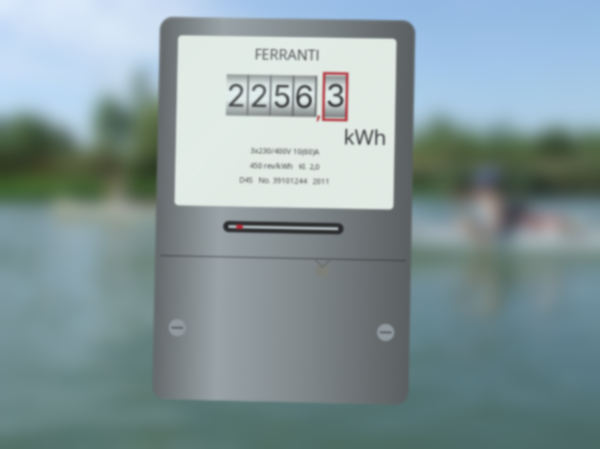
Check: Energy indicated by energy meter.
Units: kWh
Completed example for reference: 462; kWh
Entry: 2256.3; kWh
